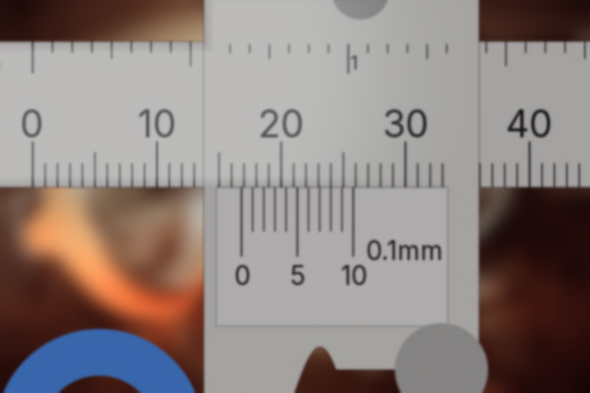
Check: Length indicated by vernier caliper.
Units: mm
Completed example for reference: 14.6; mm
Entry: 16.8; mm
